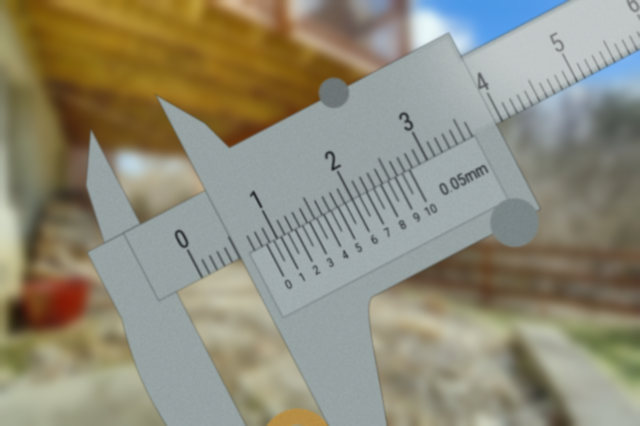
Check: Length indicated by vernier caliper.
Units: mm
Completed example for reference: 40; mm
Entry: 8.6; mm
